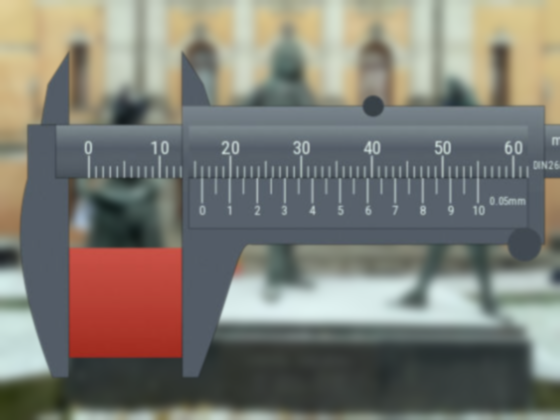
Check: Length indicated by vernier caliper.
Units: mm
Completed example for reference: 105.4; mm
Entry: 16.0; mm
